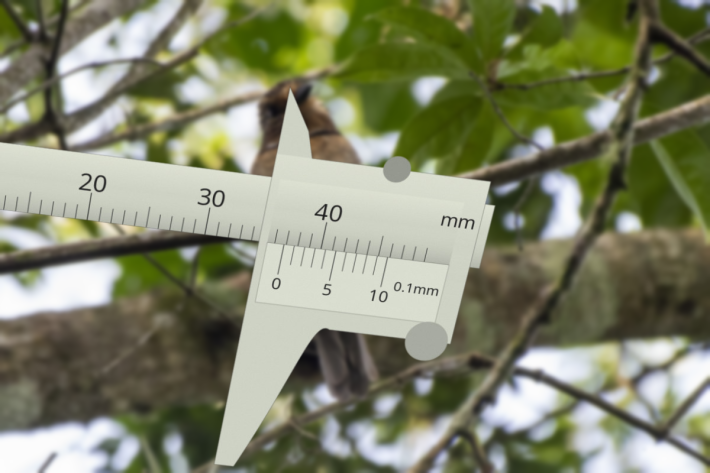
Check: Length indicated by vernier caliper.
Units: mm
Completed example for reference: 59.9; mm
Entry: 36.8; mm
